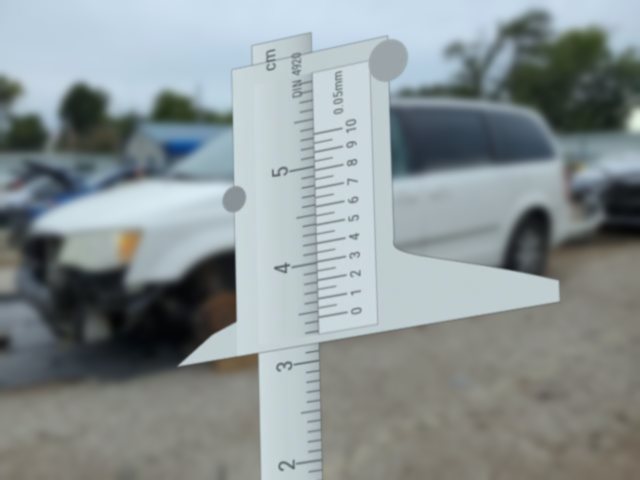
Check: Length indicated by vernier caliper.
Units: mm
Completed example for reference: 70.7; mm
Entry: 34.4; mm
